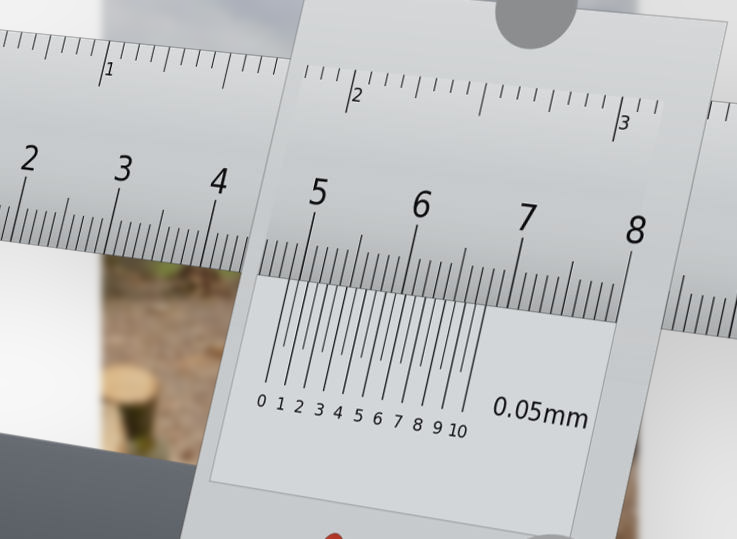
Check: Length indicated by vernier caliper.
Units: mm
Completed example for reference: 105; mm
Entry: 49.0; mm
